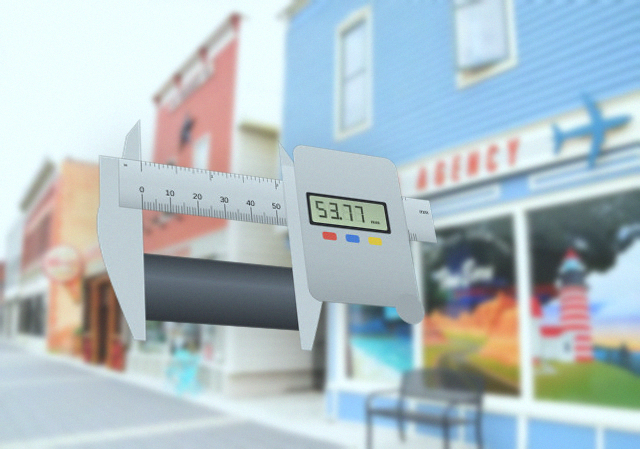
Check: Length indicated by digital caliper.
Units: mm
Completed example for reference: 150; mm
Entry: 53.77; mm
